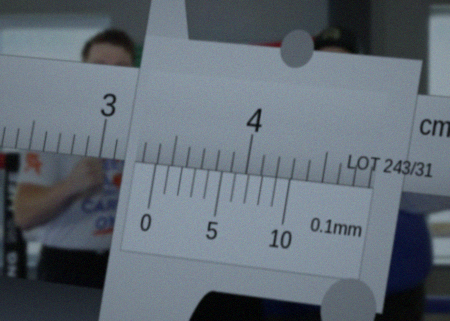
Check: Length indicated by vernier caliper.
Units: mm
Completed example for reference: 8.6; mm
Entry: 33.9; mm
